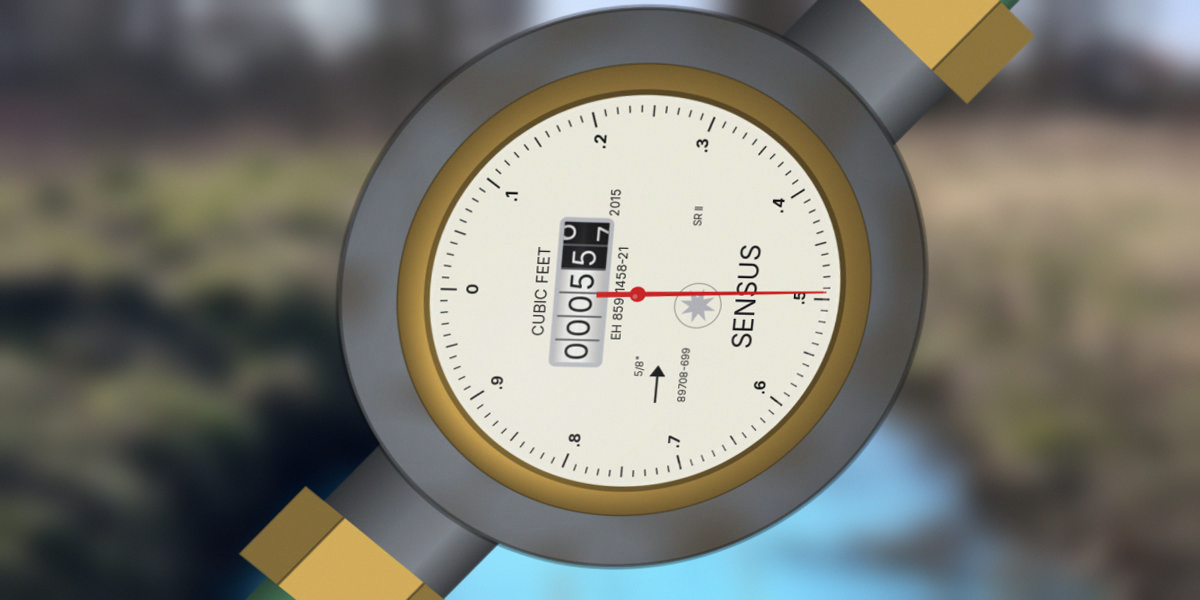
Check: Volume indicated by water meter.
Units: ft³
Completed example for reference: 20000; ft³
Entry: 556.49; ft³
